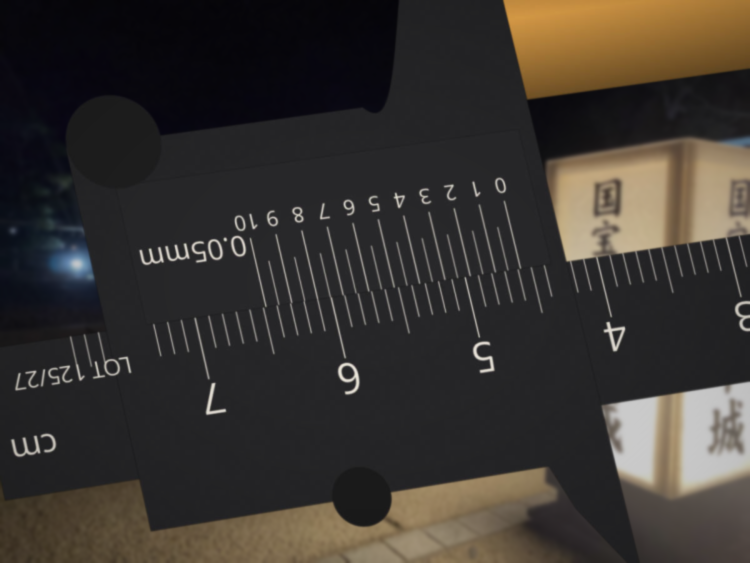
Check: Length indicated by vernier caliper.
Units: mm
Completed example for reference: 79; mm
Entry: 45.8; mm
